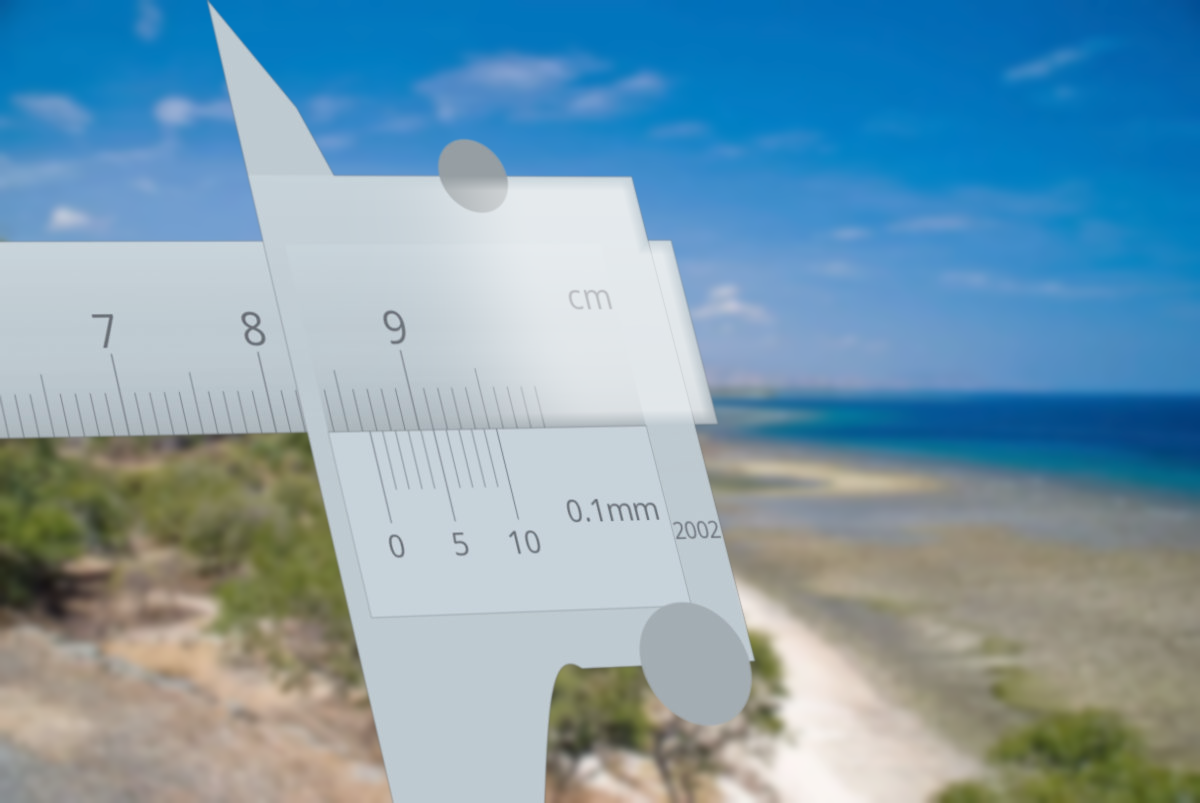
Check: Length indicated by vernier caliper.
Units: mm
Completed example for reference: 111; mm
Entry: 86.5; mm
